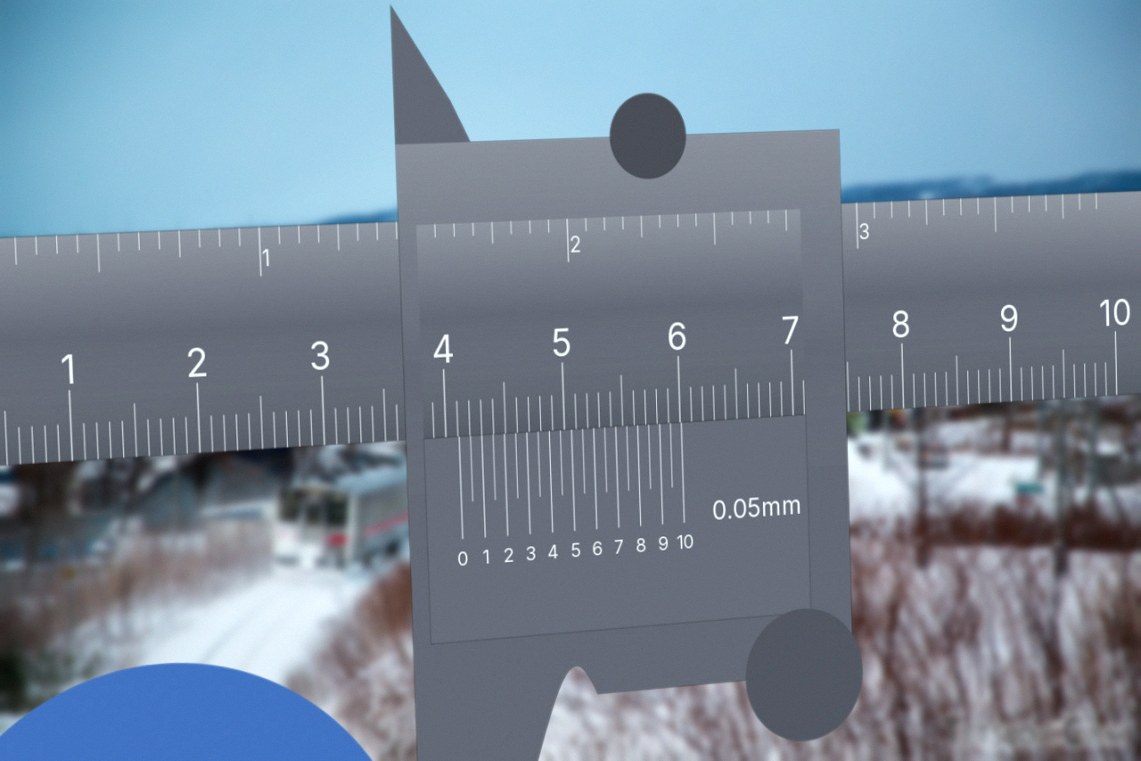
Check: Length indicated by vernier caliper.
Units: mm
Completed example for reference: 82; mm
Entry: 41.1; mm
